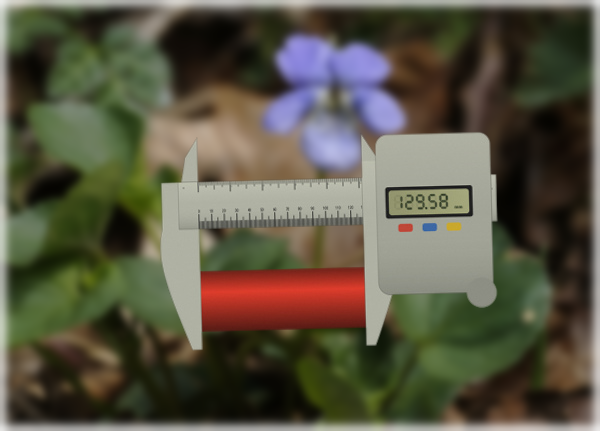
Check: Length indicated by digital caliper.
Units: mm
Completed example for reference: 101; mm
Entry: 129.58; mm
